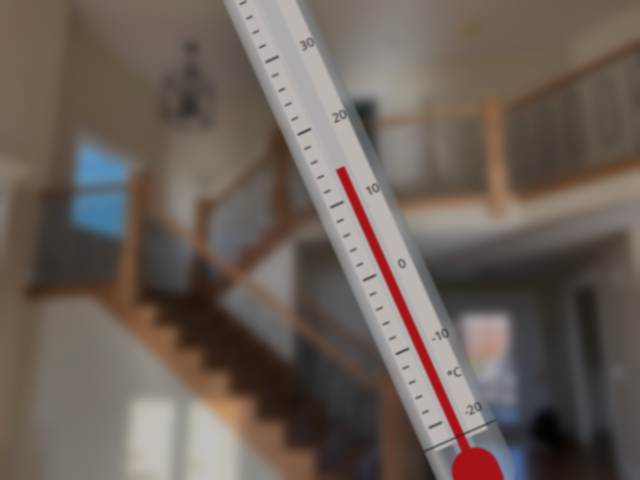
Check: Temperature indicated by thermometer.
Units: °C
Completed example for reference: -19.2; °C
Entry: 14; °C
